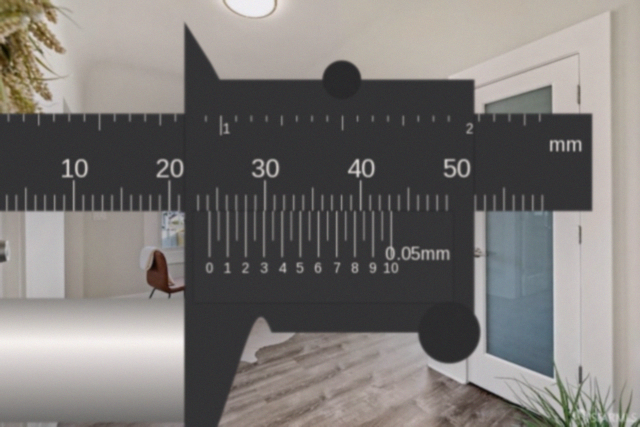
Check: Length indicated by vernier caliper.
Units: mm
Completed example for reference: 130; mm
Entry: 24.2; mm
